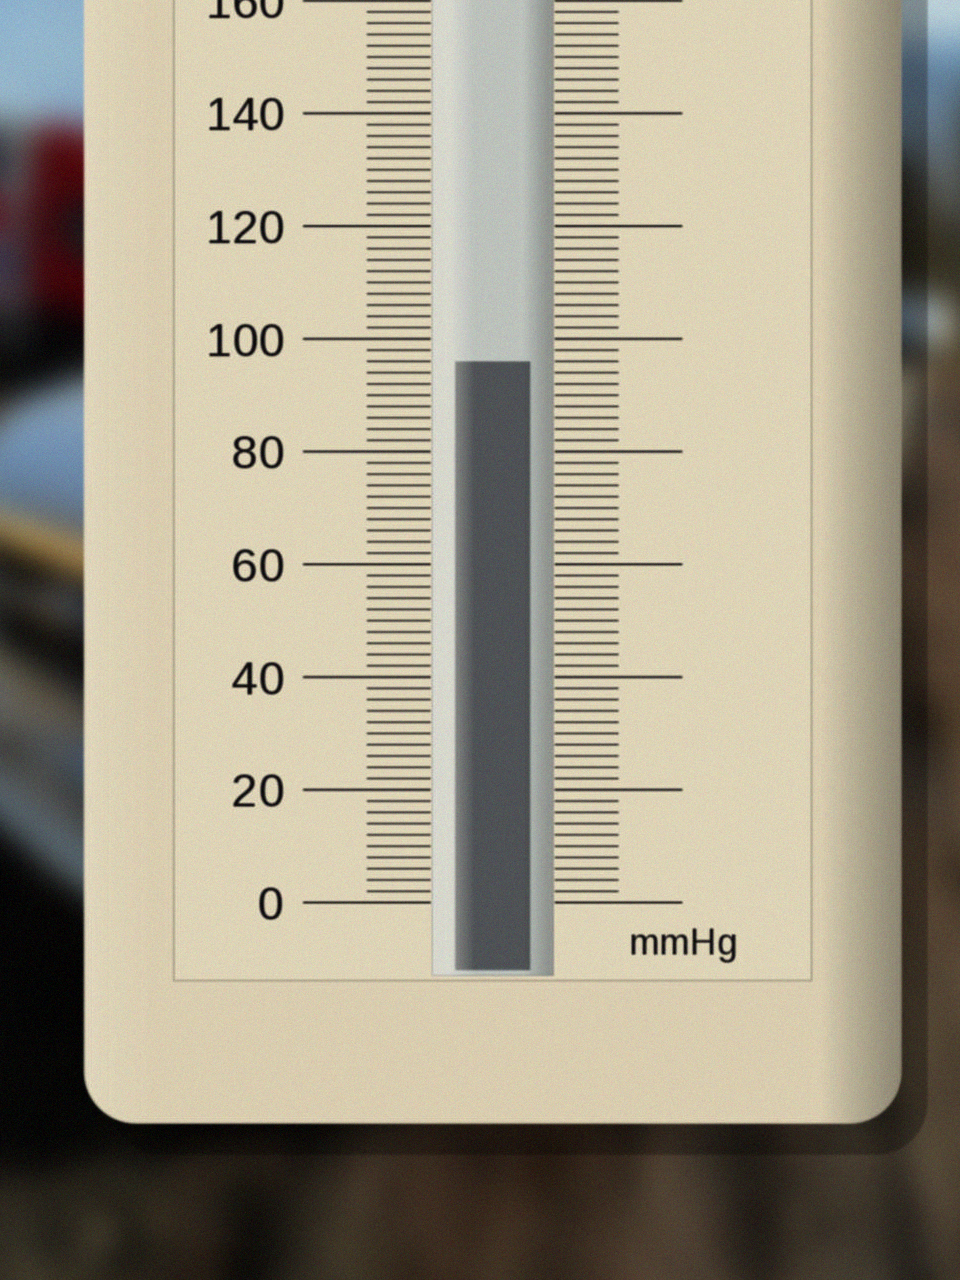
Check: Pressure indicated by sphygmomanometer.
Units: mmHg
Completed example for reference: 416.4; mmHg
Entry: 96; mmHg
